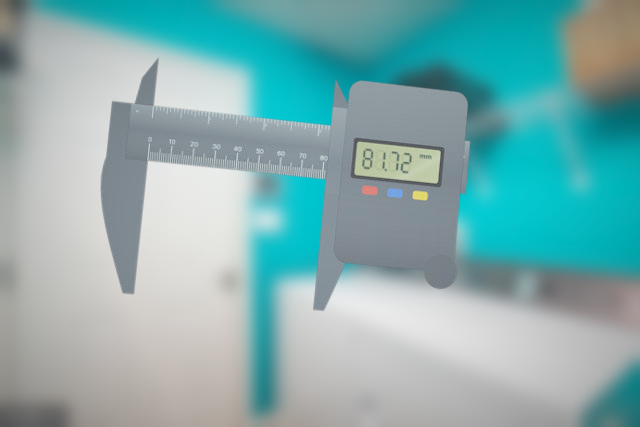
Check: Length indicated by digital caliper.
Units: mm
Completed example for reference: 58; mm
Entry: 81.72; mm
